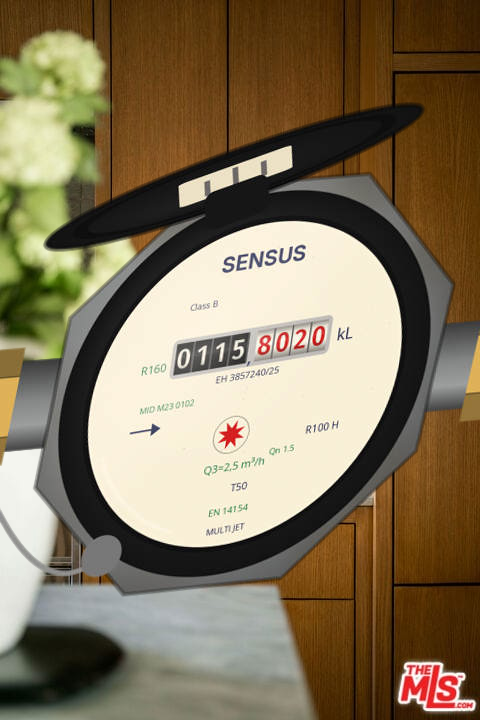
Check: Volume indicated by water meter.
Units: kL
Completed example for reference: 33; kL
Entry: 115.8020; kL
